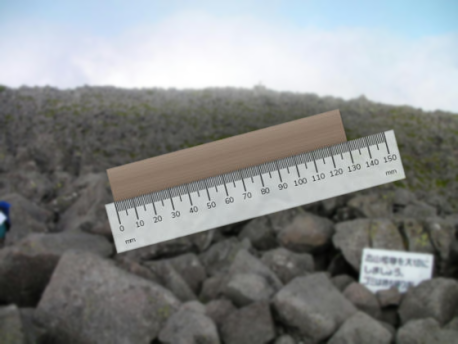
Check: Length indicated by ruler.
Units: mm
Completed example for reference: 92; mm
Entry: 130; mm
